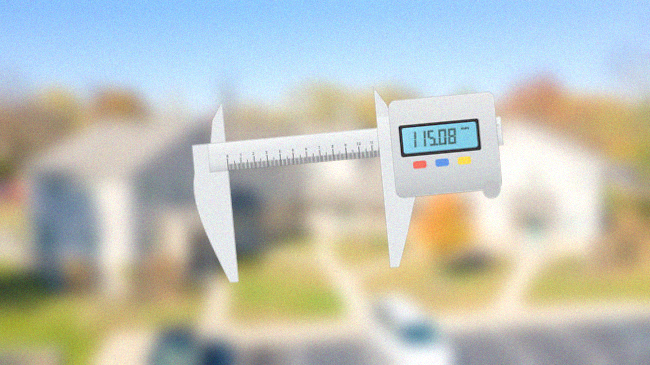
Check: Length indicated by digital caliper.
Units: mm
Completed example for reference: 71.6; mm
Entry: 115.08; mm
